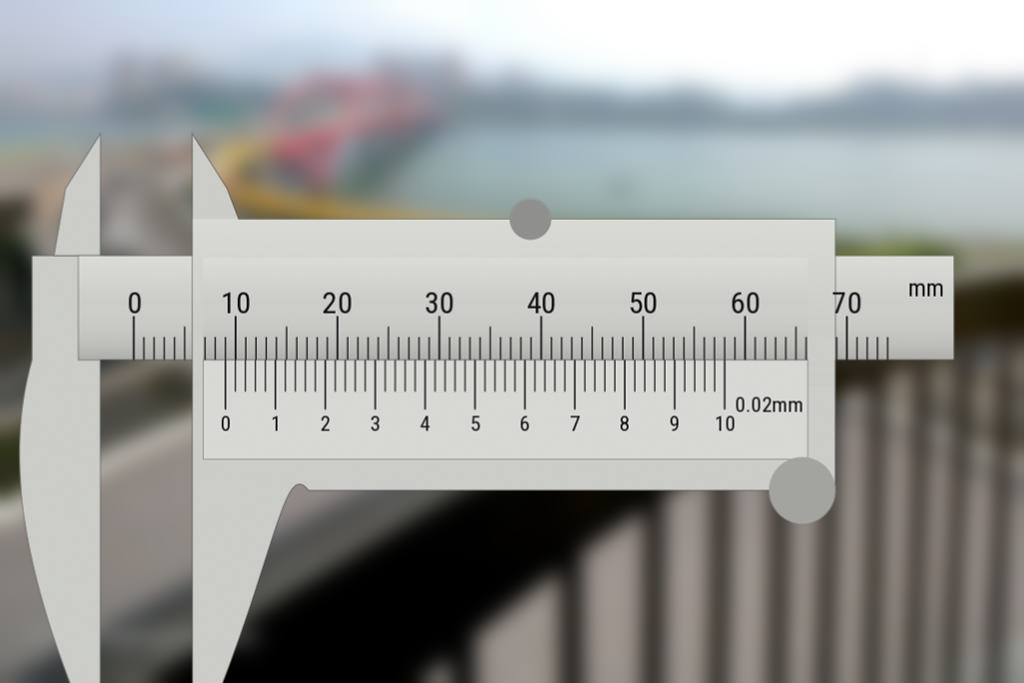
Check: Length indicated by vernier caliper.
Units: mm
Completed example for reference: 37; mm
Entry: 9.0; mm
